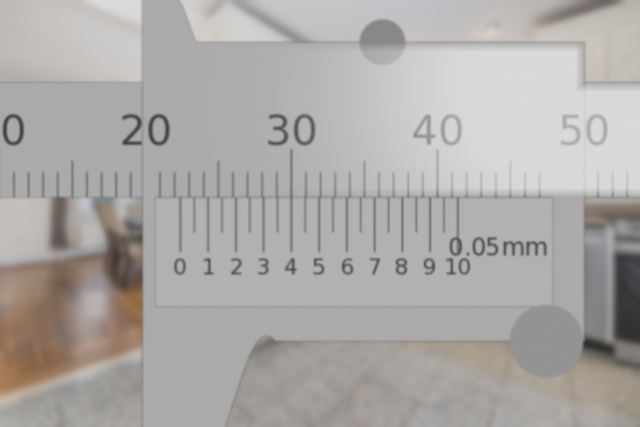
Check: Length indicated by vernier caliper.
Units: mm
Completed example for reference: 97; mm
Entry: 22.4; mm
